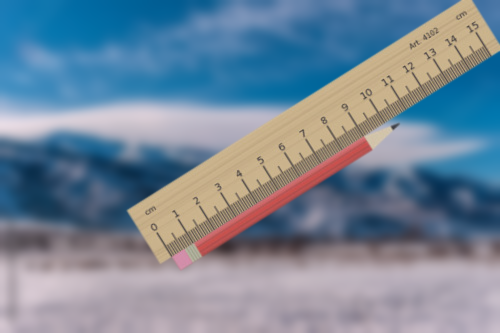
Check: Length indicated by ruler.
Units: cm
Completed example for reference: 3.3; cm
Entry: 10.5; cm
